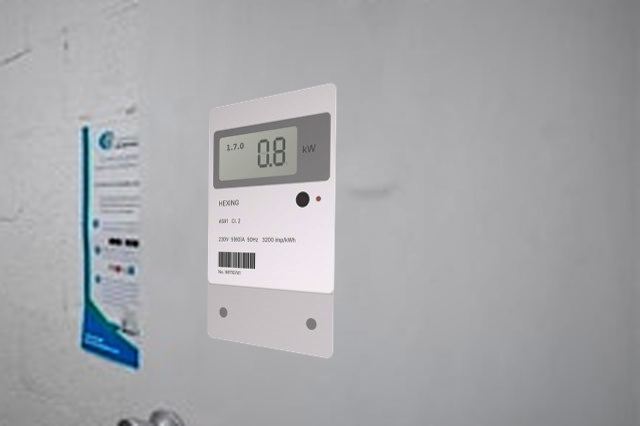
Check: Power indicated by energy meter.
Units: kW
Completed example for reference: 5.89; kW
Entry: 0.8; kW
